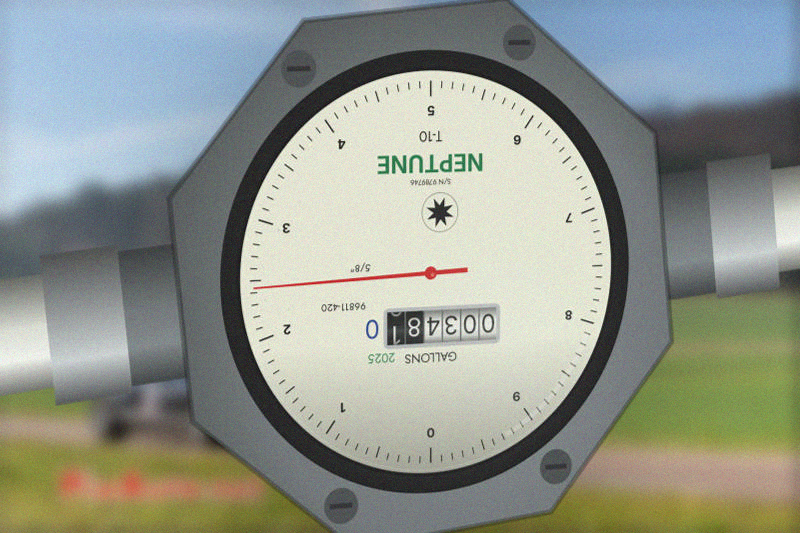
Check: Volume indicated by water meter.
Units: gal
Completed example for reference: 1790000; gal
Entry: 34812.4; gal
